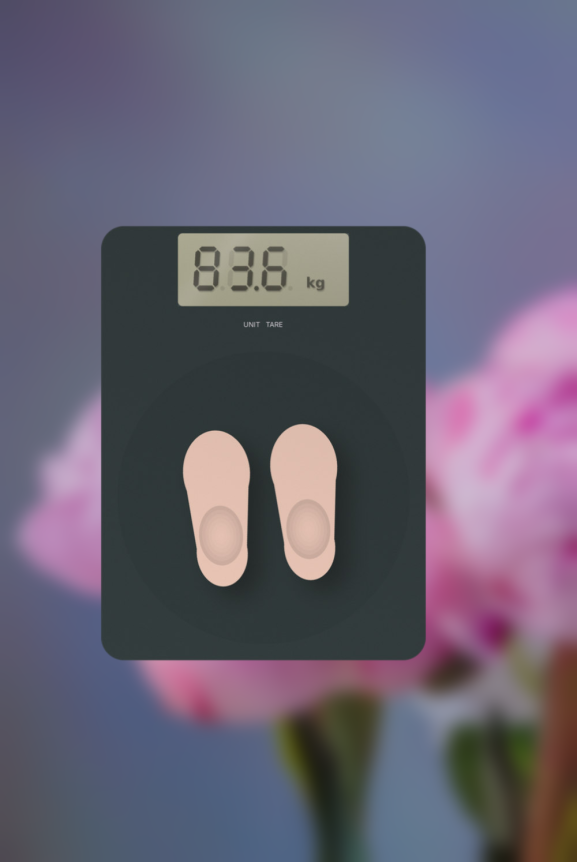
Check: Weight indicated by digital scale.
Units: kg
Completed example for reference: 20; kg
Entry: 83.6; kg
